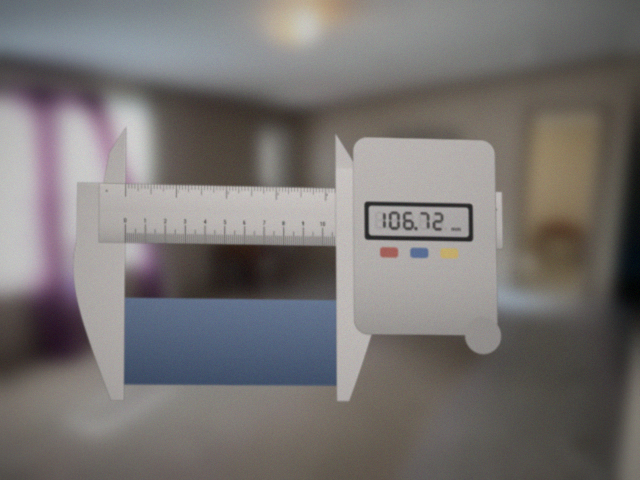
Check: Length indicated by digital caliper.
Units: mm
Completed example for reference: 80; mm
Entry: 106.72; mm
